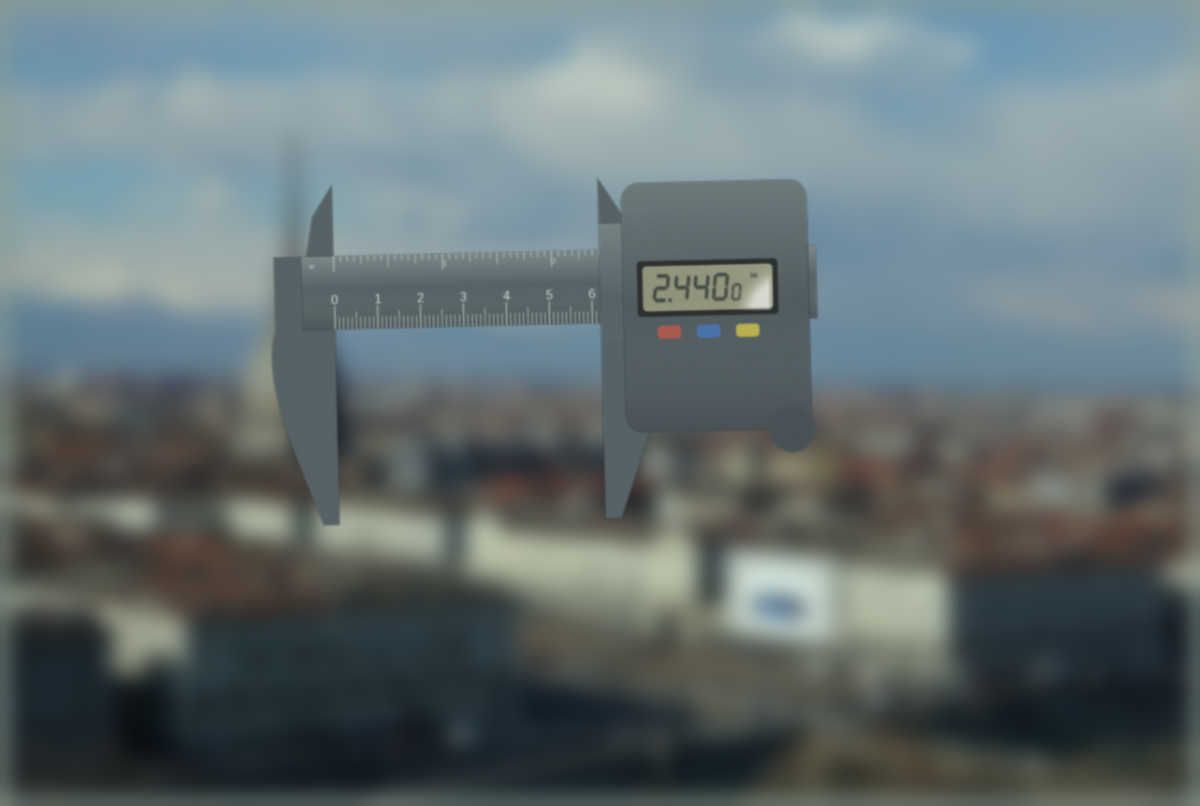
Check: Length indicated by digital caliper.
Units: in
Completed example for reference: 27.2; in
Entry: 2.4400; in
